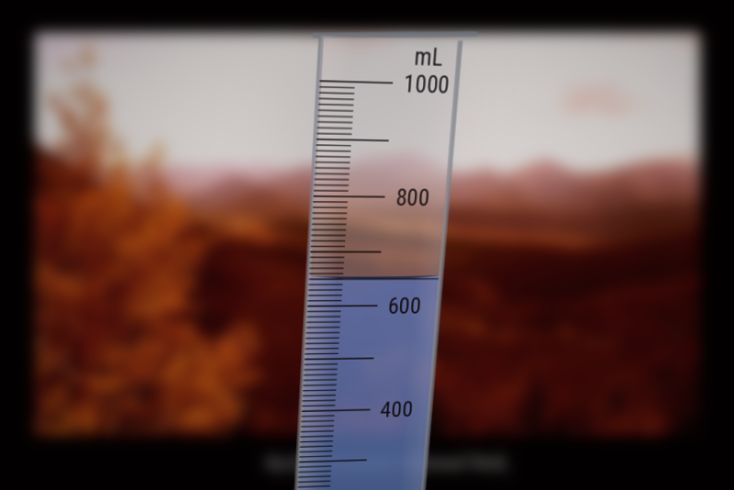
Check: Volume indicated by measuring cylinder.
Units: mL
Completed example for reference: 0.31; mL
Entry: 650; mL
